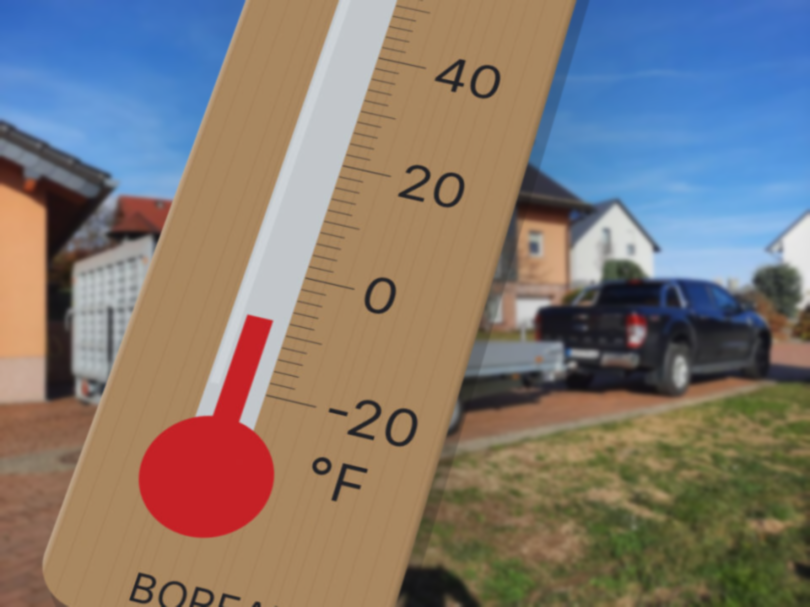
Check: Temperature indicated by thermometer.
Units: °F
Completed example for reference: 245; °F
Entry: -8; °F
